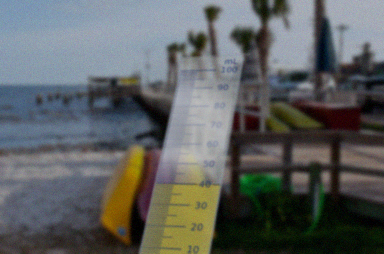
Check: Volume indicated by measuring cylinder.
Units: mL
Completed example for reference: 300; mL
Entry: 40; mL
